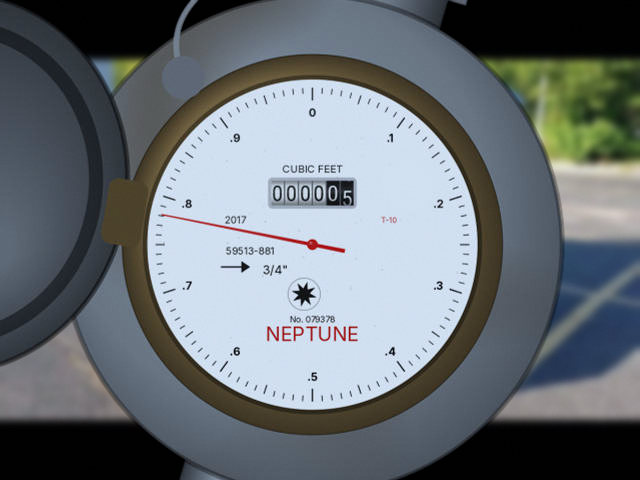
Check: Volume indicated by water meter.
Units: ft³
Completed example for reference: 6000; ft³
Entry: 4.78; ft³
